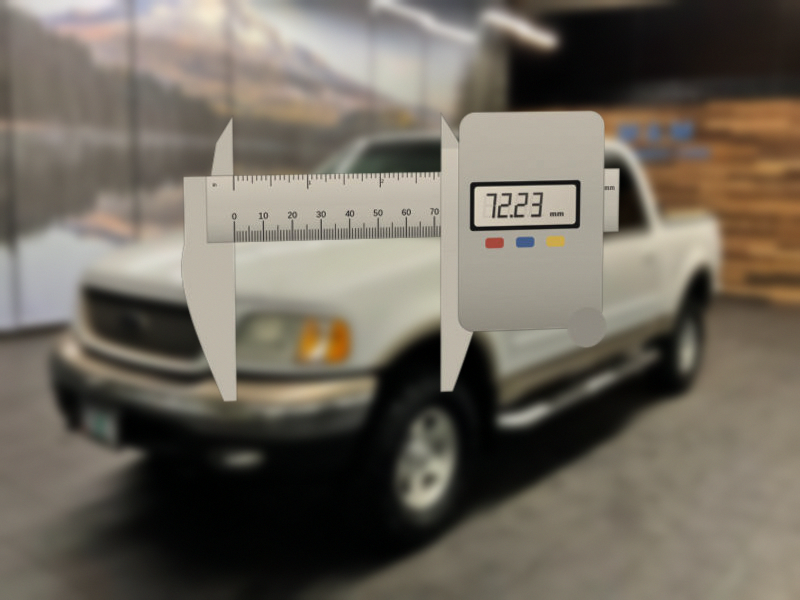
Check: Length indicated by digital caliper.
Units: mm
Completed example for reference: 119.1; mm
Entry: 72.23; mm
